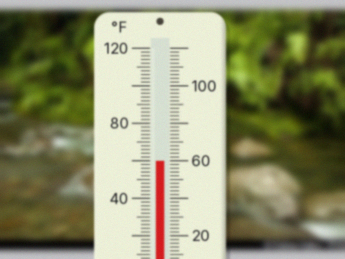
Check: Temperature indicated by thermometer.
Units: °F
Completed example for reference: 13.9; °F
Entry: 60; °F
